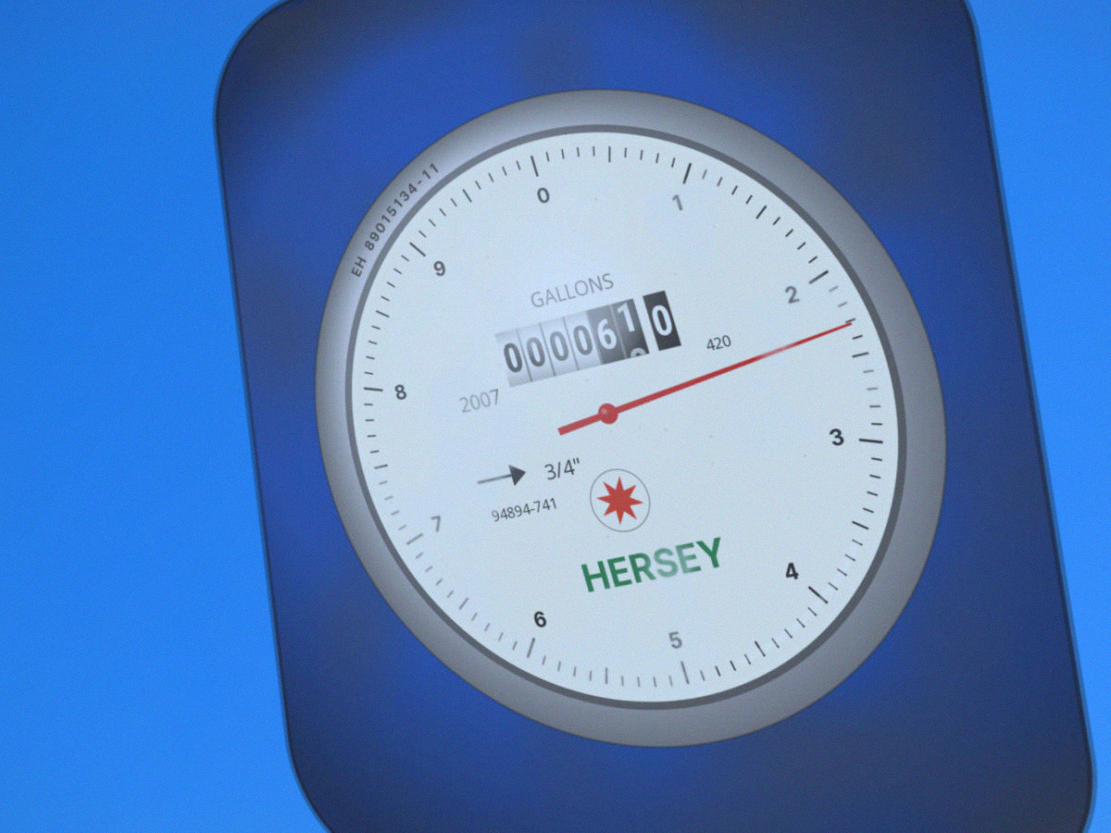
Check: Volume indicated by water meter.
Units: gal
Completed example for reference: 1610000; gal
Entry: 612.3; gal
